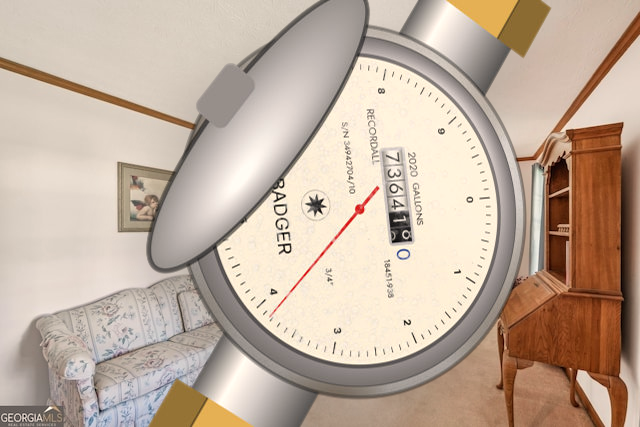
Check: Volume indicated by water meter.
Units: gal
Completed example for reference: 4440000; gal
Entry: 7364183.8; gal
